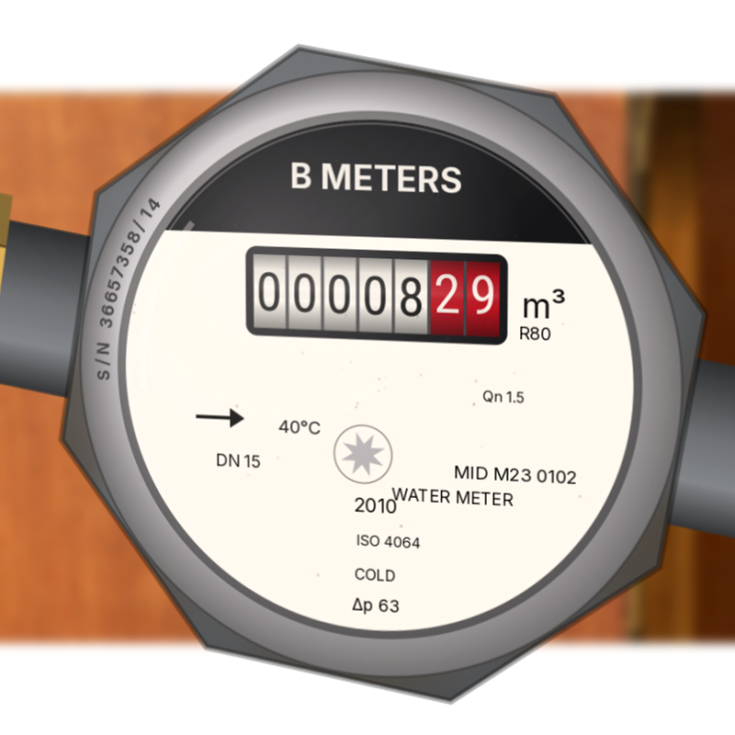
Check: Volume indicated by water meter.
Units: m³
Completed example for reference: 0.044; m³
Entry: 8.29; m³
